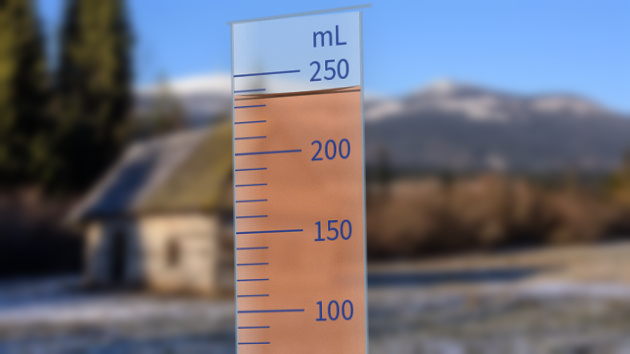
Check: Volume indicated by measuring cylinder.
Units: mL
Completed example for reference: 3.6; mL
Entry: 235; mL
